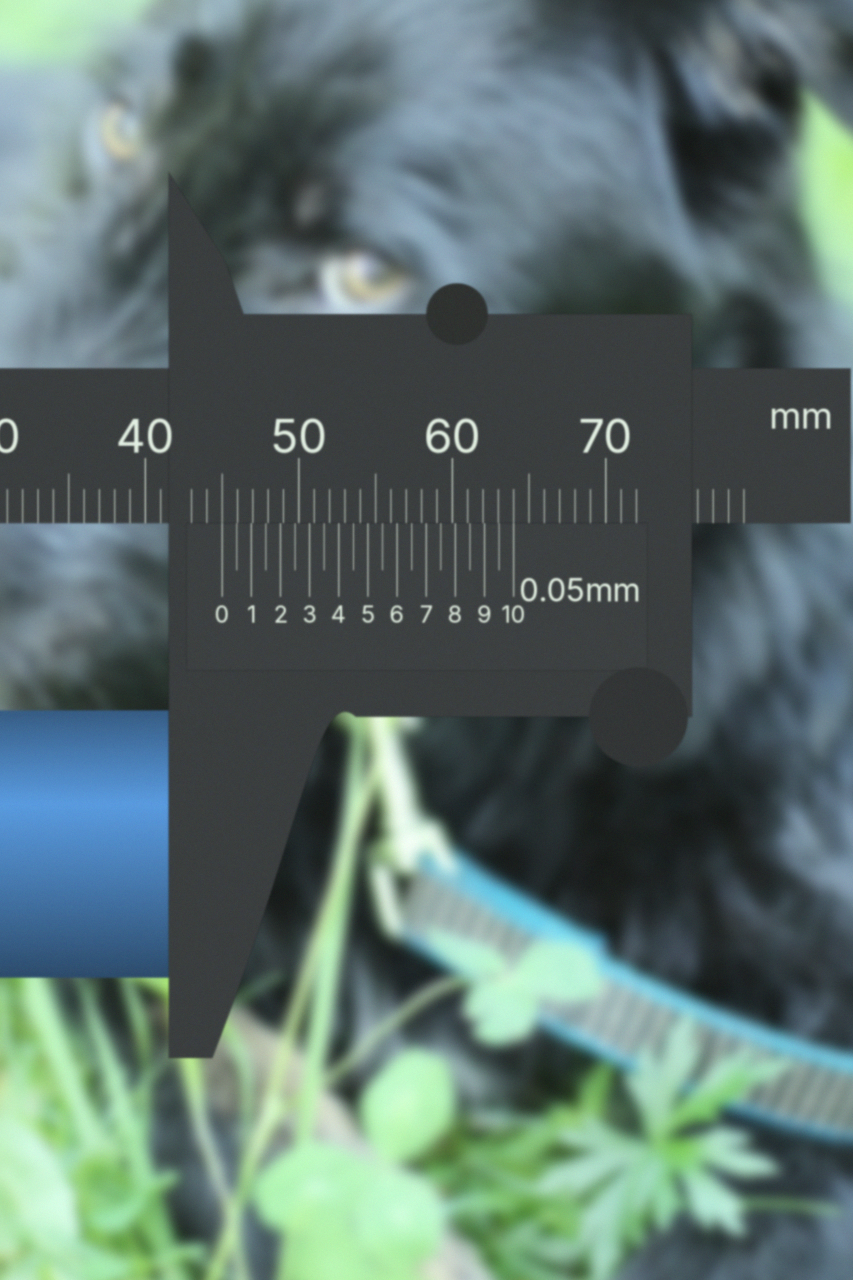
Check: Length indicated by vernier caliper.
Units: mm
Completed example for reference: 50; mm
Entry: 45.0; mm
